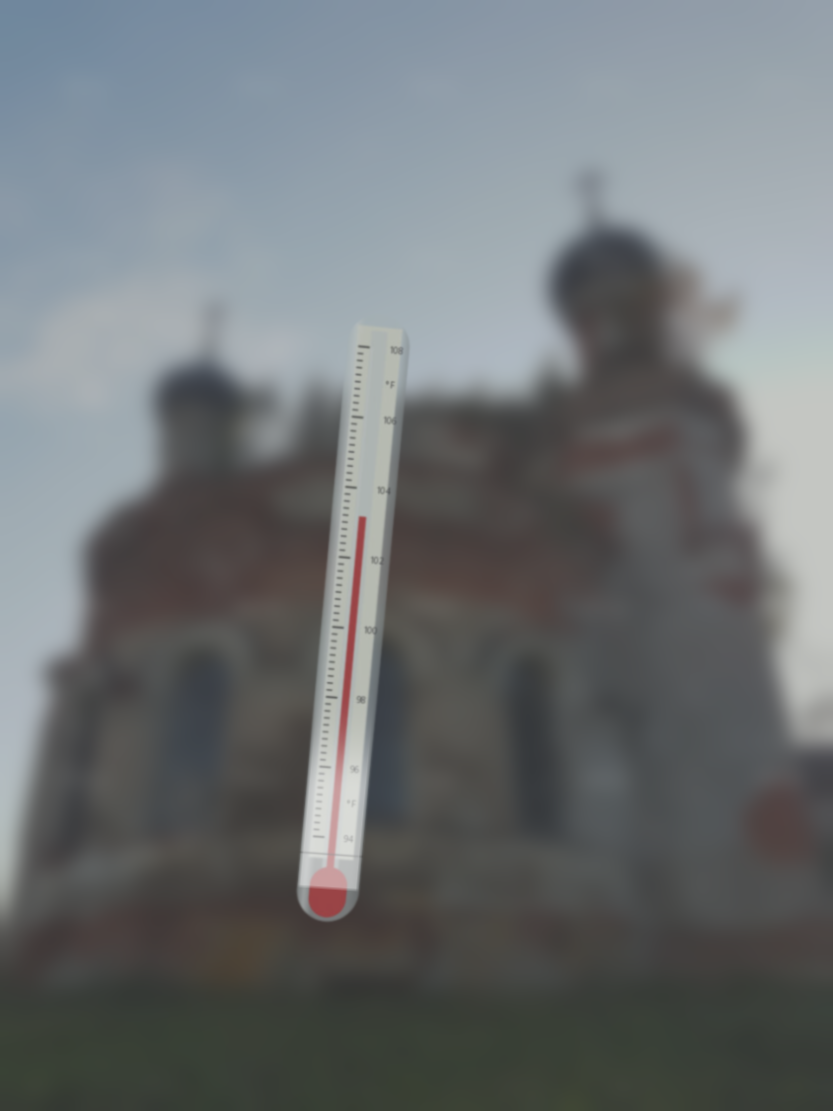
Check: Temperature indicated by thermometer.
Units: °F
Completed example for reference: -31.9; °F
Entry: 103.2; °F
